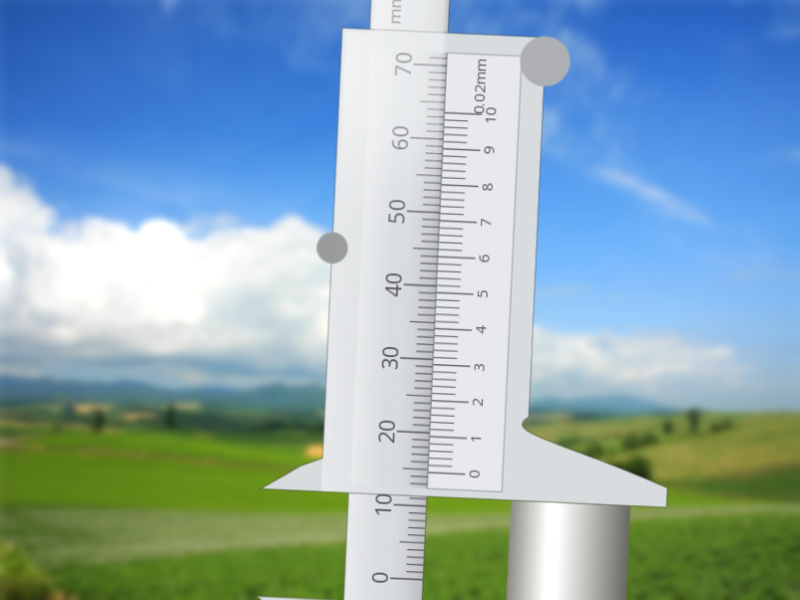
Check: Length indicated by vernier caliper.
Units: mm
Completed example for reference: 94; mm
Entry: 14.6; mm
